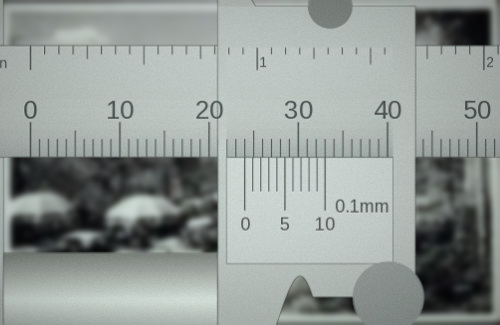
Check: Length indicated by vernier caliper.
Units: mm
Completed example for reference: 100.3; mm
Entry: 24.0; mm
